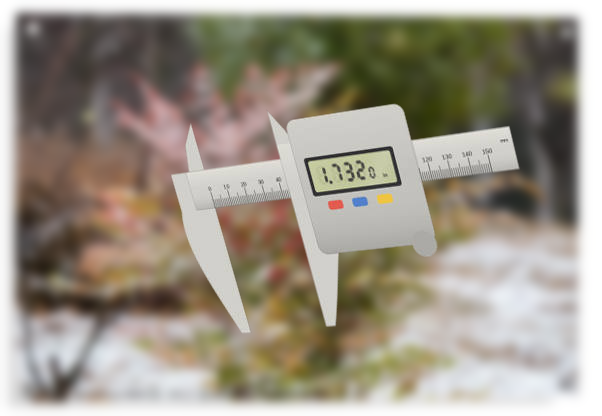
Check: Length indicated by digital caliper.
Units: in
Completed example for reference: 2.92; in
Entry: 1.7320; in
